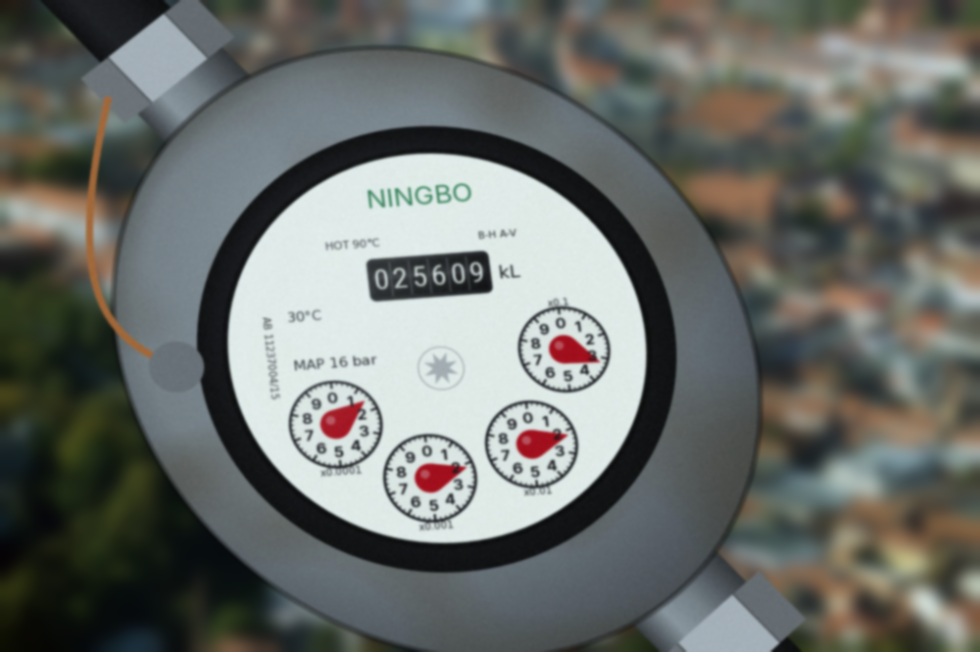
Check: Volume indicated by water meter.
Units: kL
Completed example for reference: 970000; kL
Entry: 25609.3221; kL
